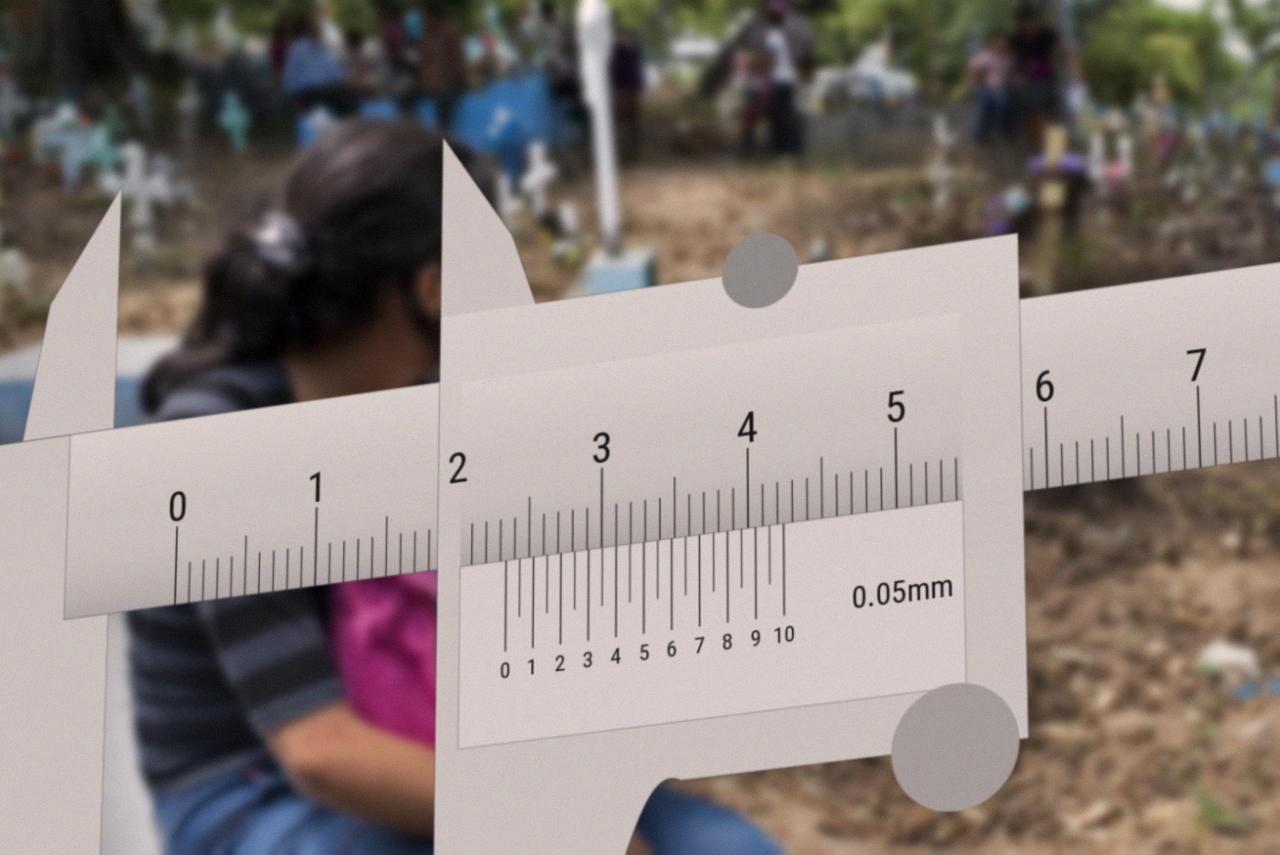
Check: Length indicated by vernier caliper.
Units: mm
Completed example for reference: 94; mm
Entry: 23.4; mm
